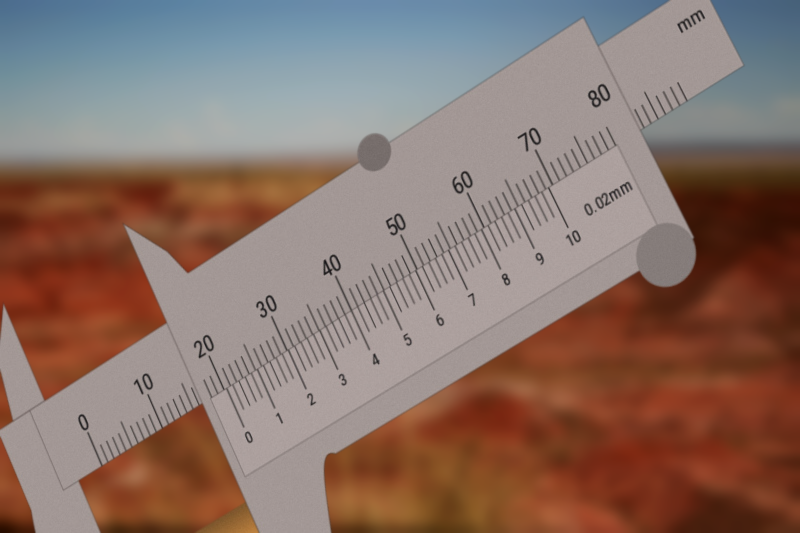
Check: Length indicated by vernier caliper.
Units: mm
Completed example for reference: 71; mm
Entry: 20.4; mm
